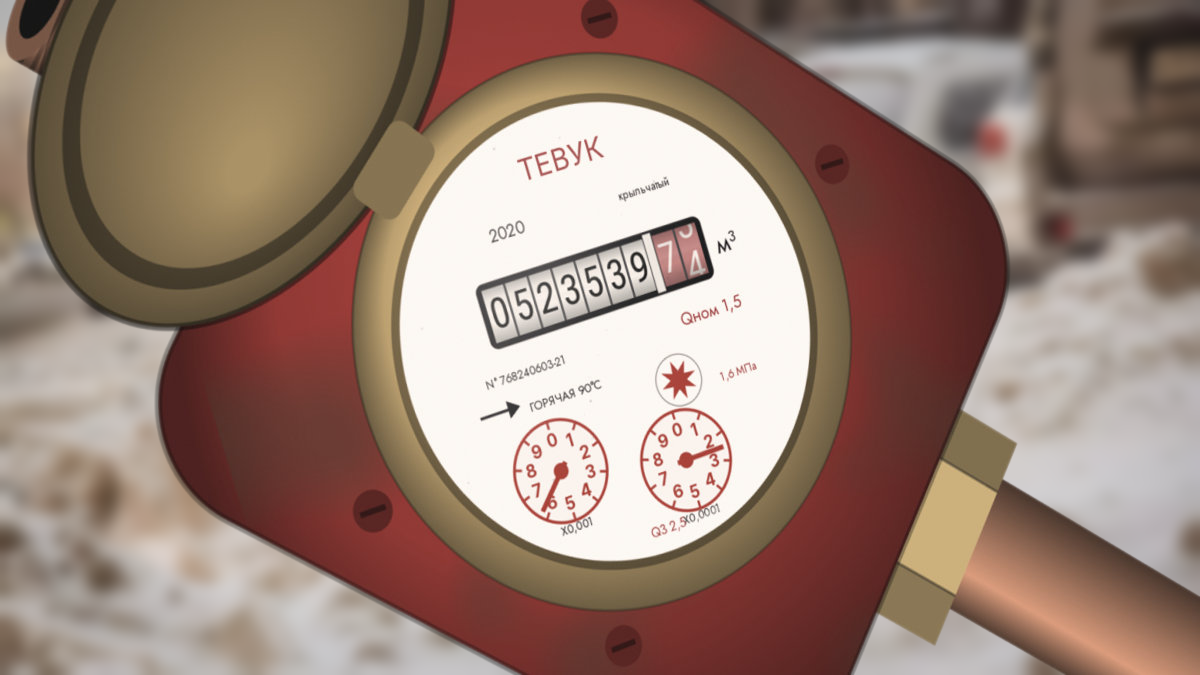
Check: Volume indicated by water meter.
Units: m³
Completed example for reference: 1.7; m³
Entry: 523539.7362; m³
